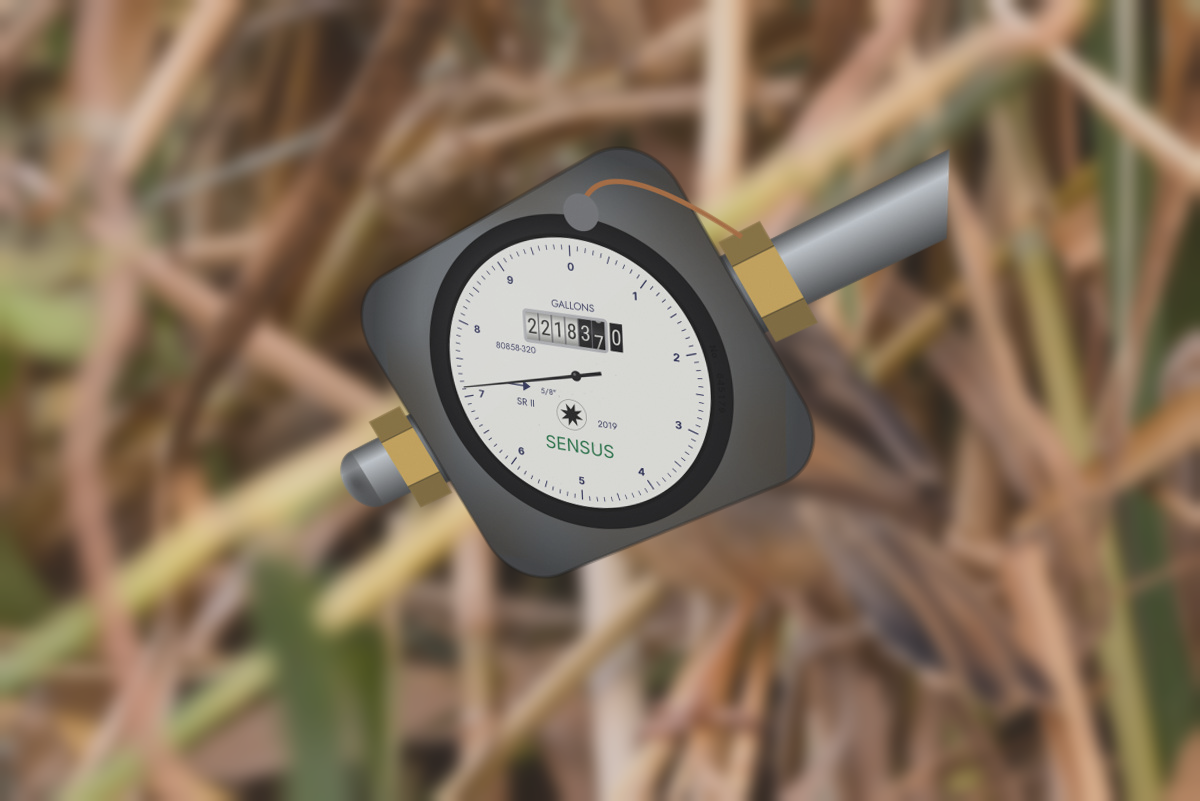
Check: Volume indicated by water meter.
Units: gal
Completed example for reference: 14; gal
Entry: 2218367.1; gal
